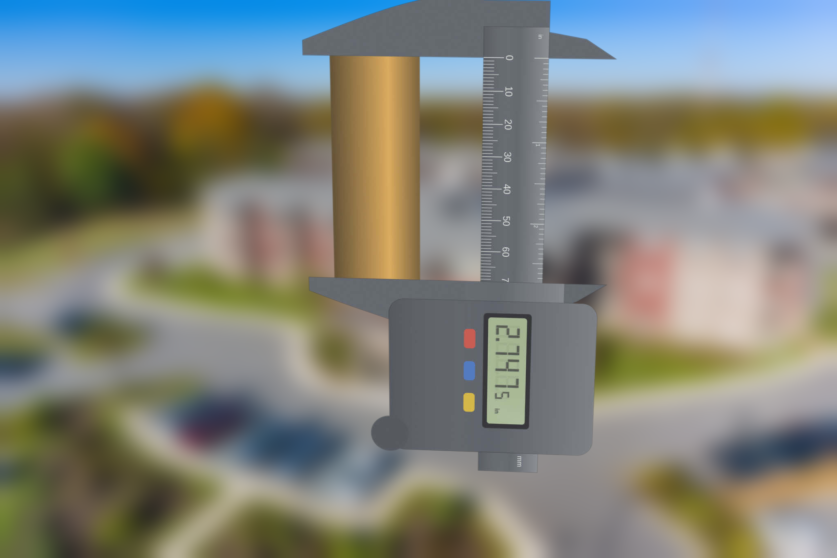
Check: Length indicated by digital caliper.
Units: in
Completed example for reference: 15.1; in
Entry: 2.7475; in
